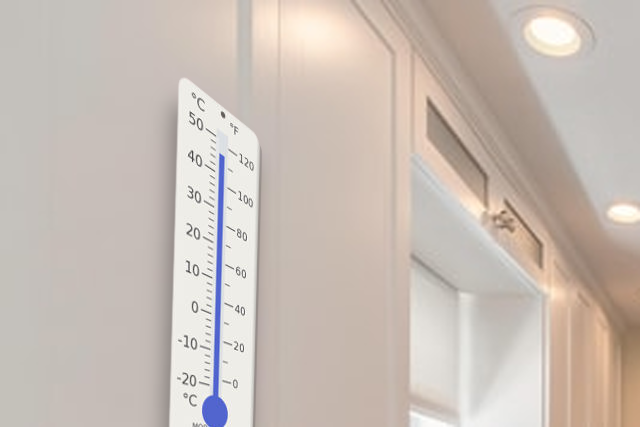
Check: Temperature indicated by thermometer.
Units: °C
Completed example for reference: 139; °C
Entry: 46; °C
